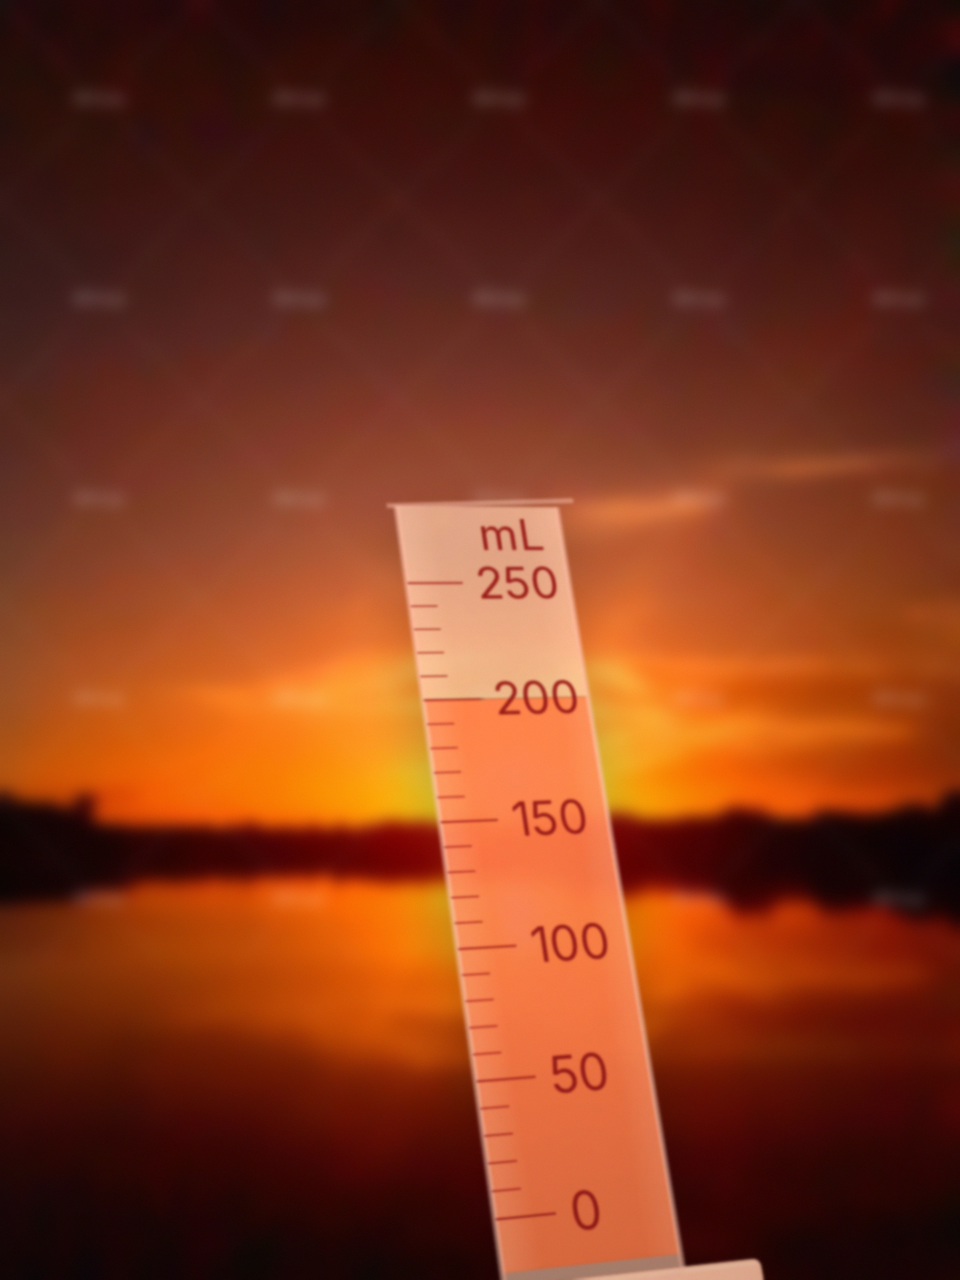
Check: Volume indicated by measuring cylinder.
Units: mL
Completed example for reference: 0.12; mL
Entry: 200; mL
